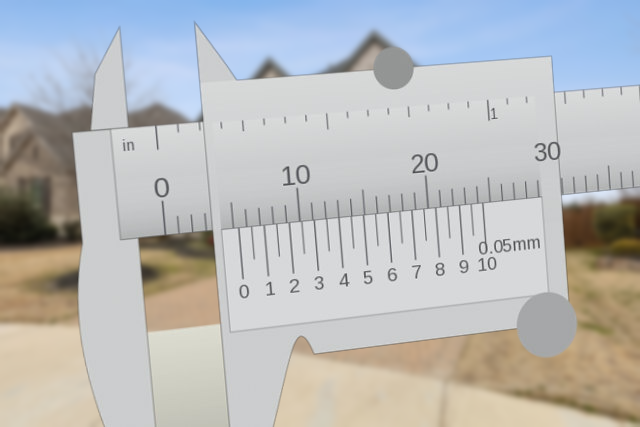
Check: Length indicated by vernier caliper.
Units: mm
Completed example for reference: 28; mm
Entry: 5.4; mm
